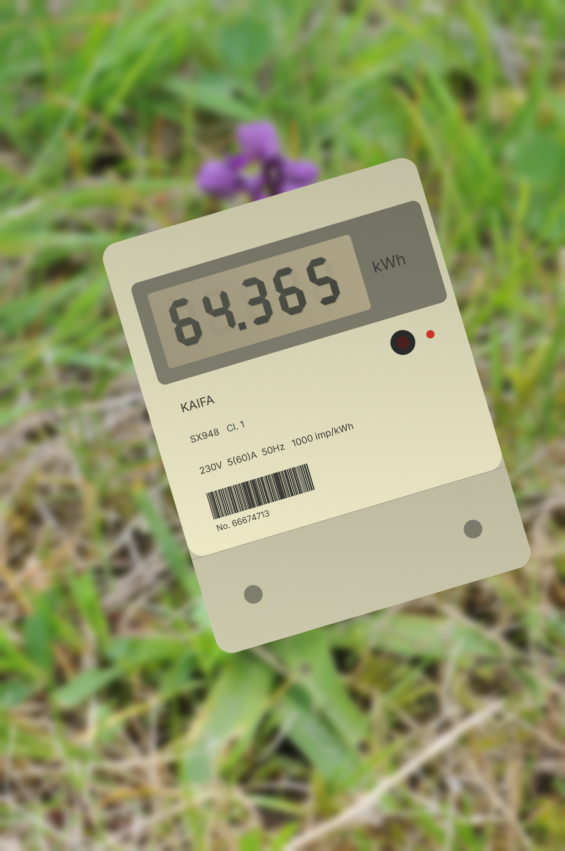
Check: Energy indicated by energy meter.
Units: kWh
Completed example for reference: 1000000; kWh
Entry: 64.365; kWh
